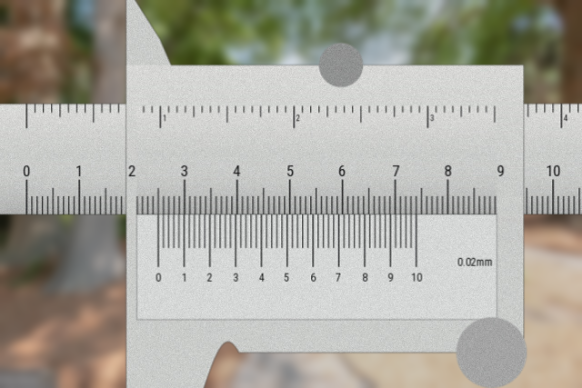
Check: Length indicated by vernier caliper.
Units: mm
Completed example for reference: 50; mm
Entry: 25.0; mm
